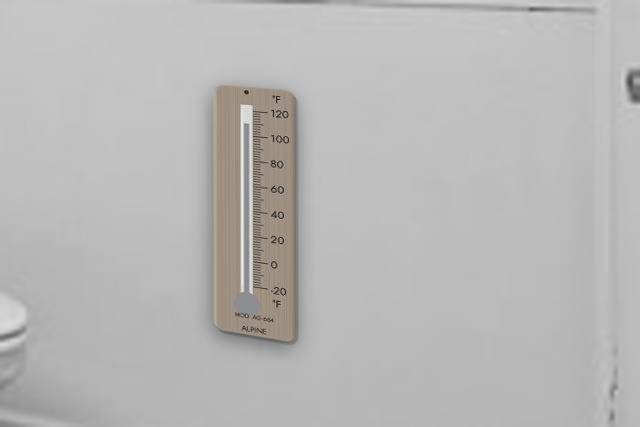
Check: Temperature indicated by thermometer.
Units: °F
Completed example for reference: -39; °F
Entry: 110; °F
